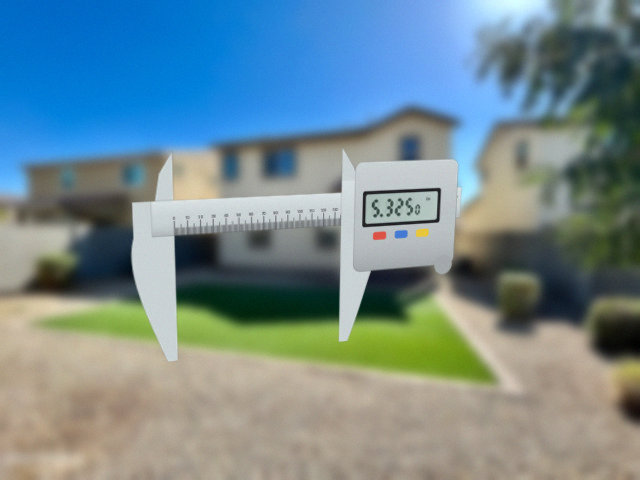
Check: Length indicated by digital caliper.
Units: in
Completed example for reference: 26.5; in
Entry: 5.3250; in
